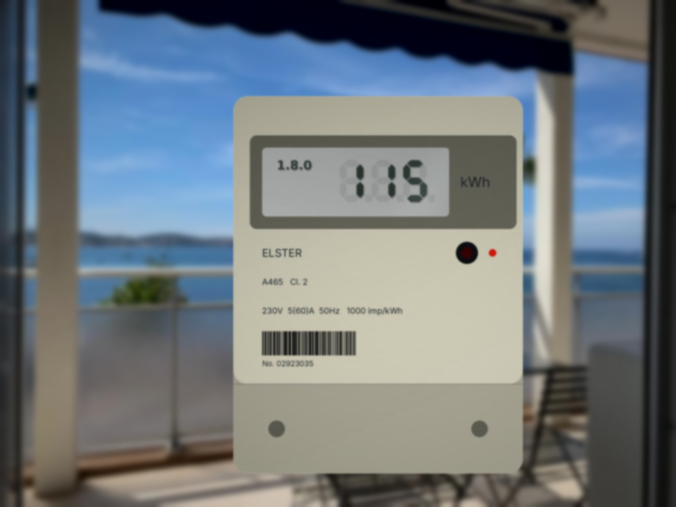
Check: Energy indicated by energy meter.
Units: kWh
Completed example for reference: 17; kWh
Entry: 115; kWh
